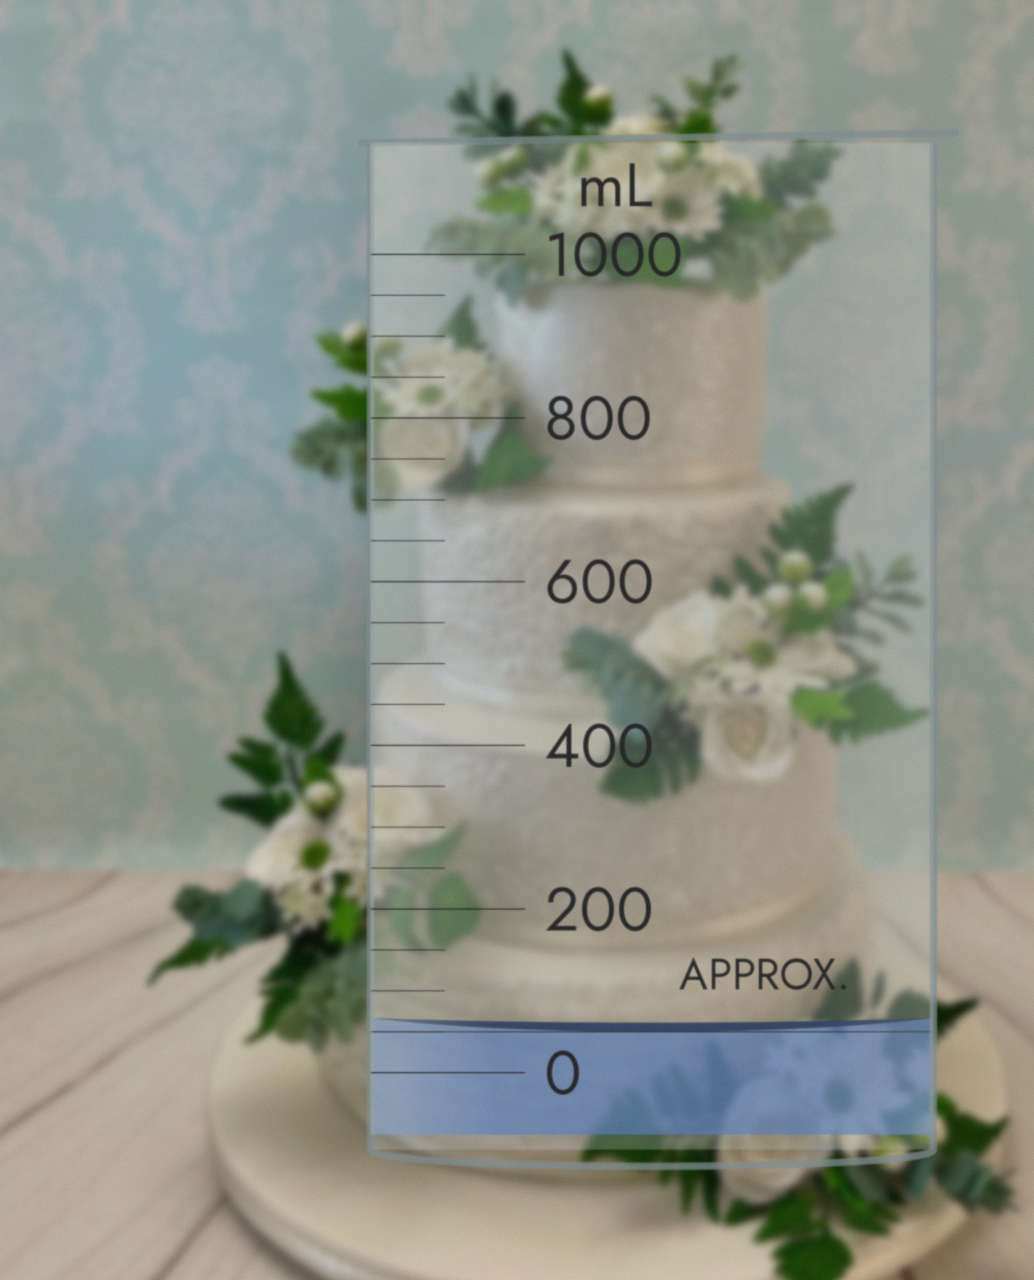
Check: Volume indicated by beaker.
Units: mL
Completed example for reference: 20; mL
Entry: 50; mL
